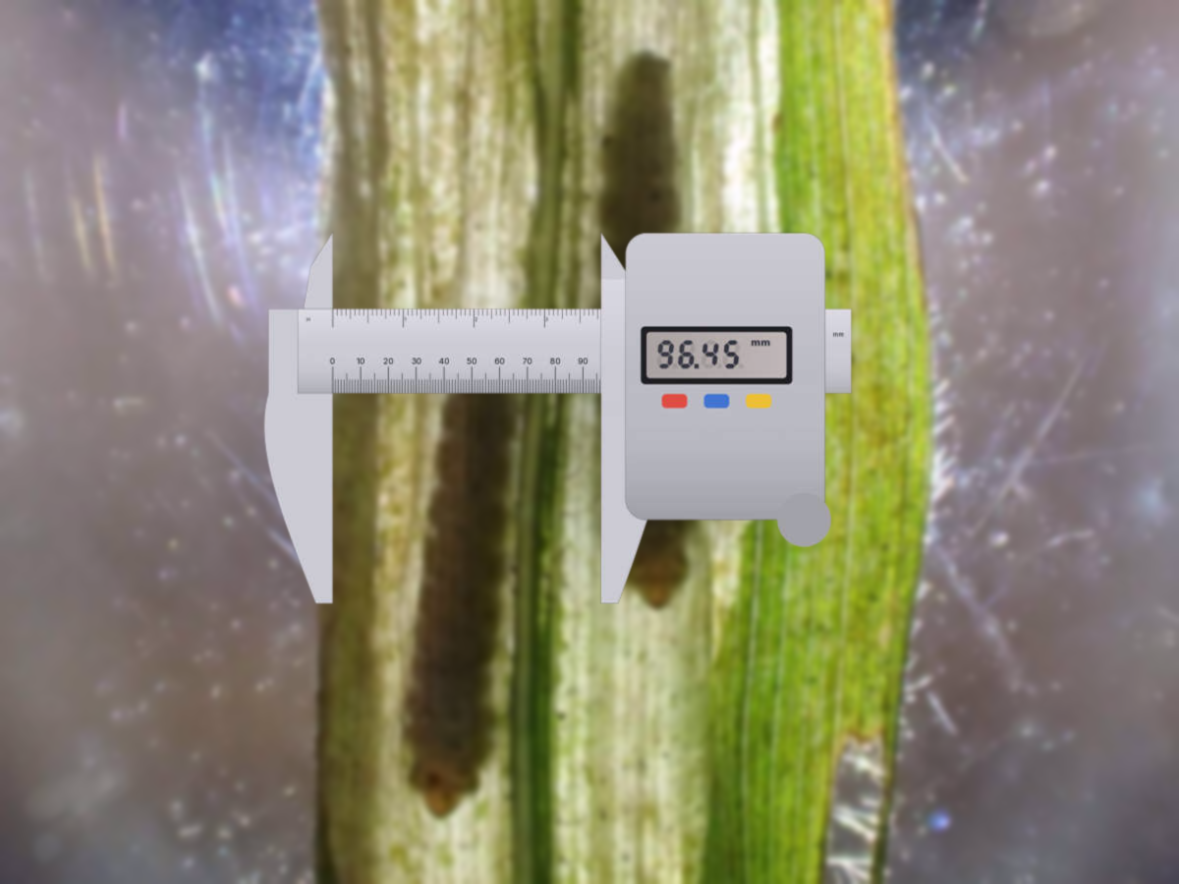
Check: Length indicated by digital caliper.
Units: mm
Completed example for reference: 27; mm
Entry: 96.45; mm
